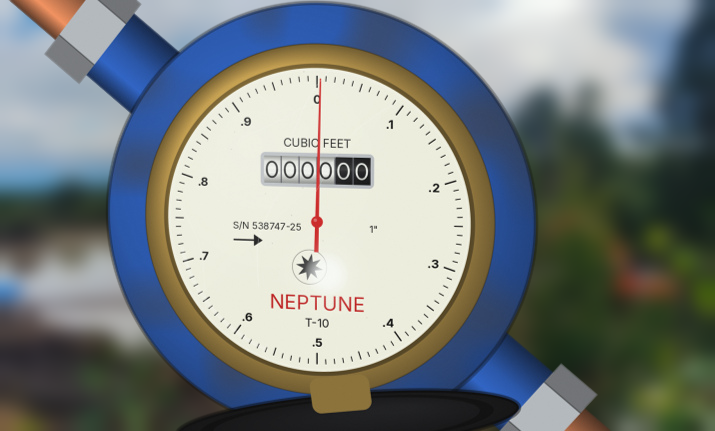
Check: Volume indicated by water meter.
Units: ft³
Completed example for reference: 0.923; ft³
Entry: 0.00; ft³
